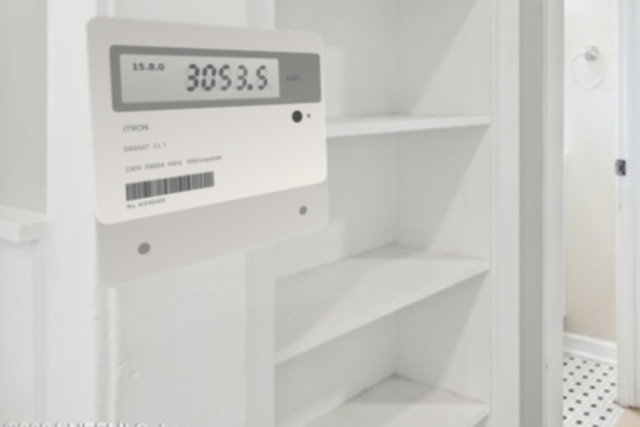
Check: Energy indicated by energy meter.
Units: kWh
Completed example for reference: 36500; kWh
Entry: 3053.5; kWh
